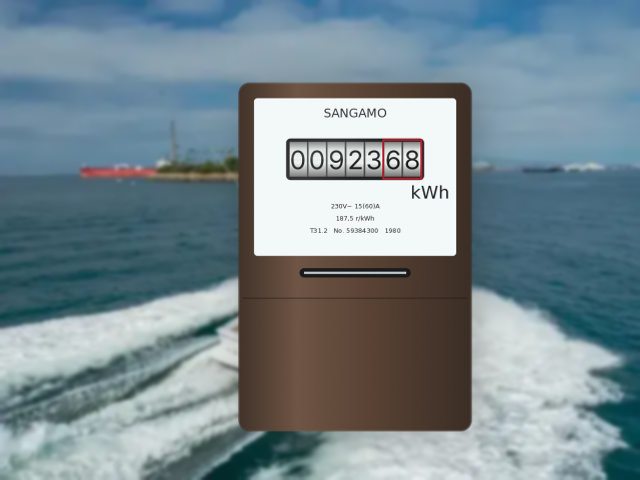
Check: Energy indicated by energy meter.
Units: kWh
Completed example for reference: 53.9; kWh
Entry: 923.68; kWh
